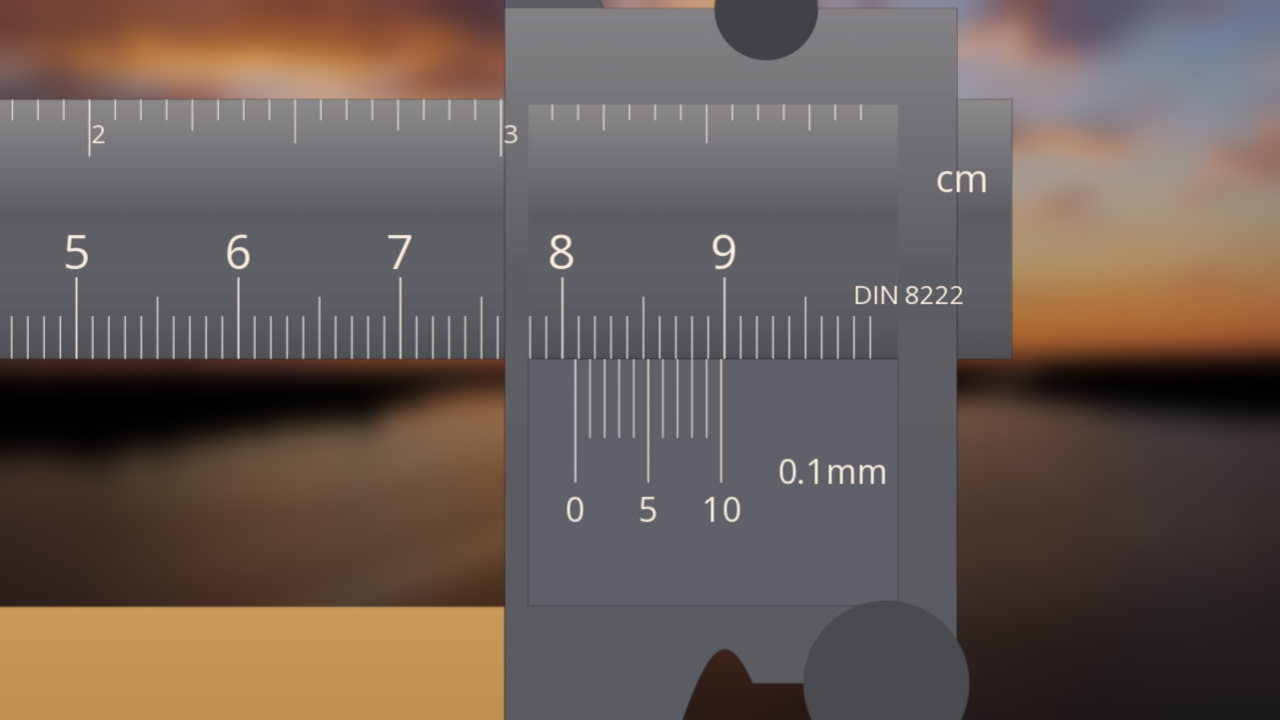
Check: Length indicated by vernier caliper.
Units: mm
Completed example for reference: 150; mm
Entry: 80.8; mm
